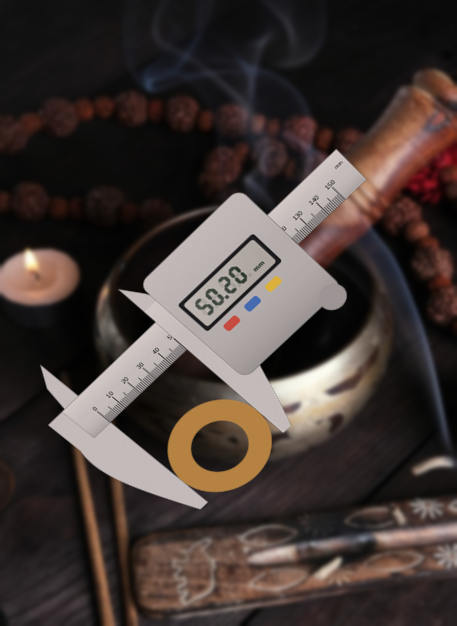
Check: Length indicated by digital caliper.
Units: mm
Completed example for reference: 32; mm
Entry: 50.20; mm
